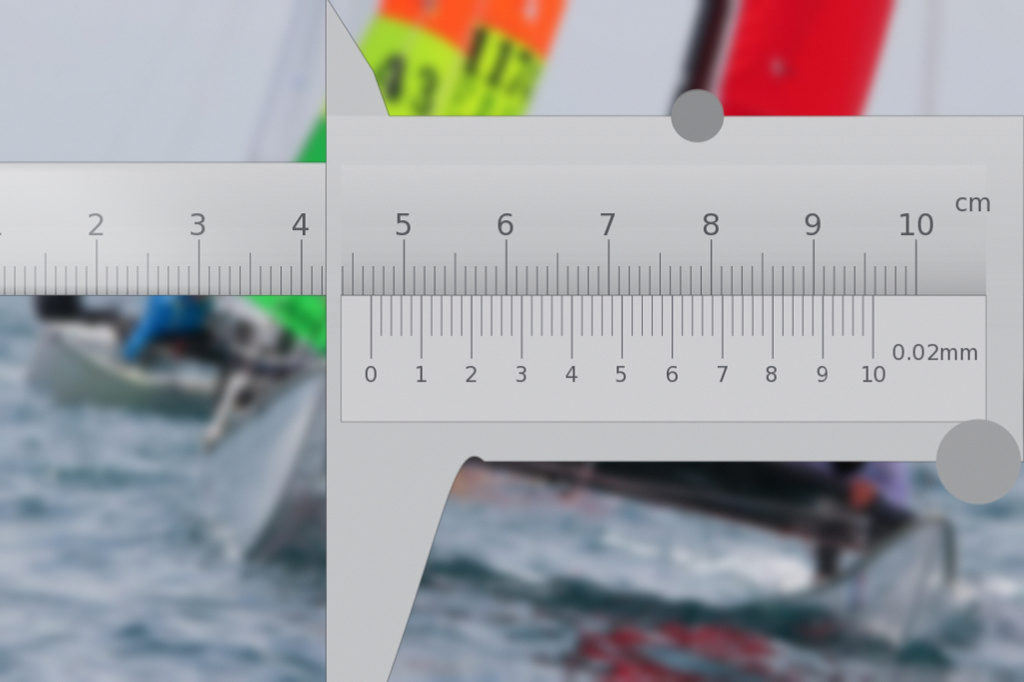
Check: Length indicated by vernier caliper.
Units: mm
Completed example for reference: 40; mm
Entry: 46.8; mm
